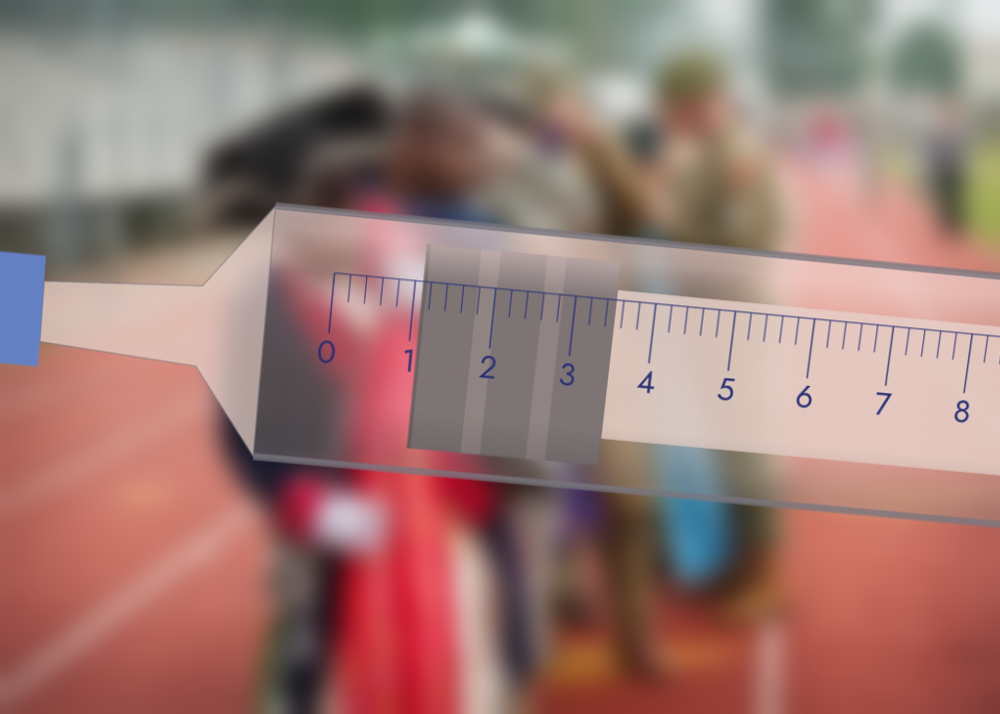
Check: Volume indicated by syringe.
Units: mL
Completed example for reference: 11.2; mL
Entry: 1.1; mL
